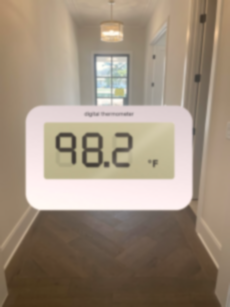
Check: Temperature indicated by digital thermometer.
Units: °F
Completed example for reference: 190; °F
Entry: 98.2; °F
